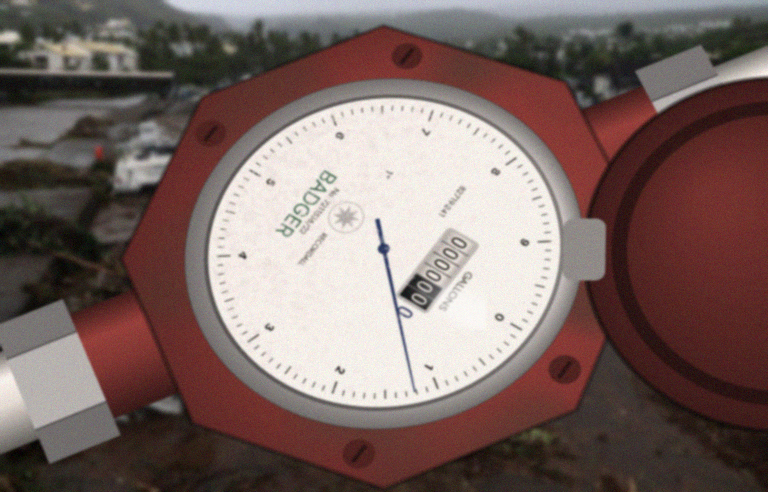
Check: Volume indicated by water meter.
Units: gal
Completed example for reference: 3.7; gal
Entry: 1.2; gal
